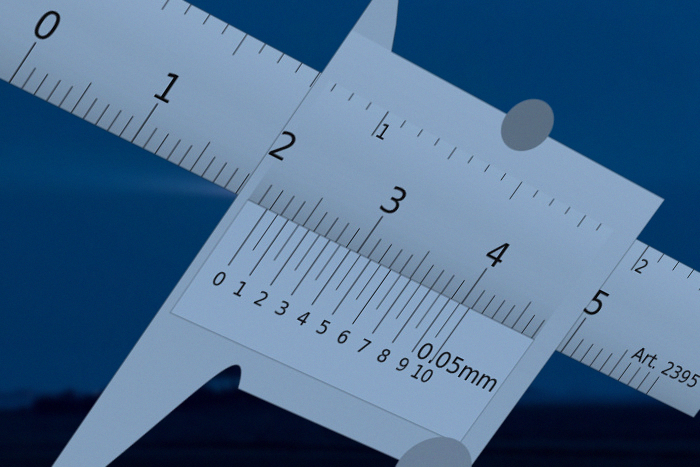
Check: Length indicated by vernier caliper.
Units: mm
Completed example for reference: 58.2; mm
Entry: 21.8; mm
